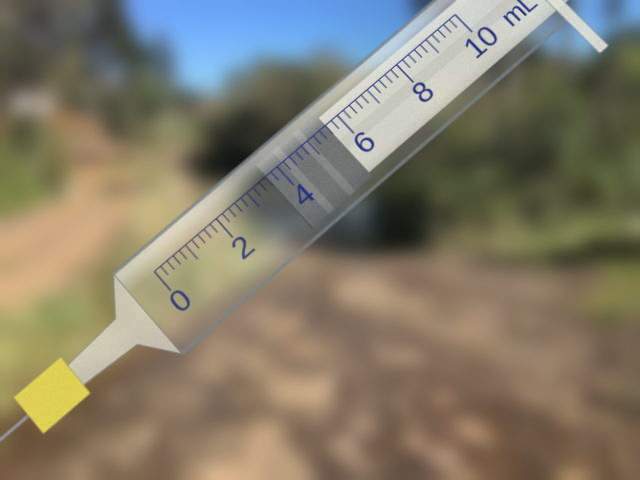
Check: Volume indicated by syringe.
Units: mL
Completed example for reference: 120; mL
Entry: 3.6; mL
